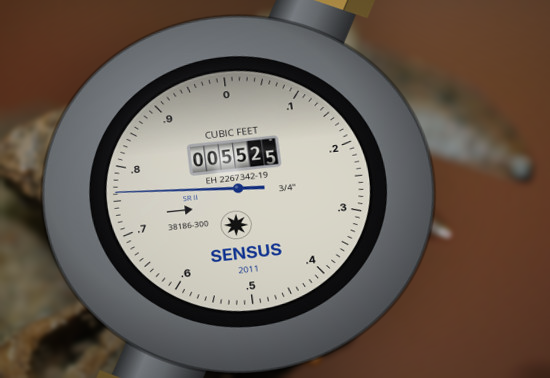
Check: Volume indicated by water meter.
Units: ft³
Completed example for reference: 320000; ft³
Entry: 5524.76; ft³
